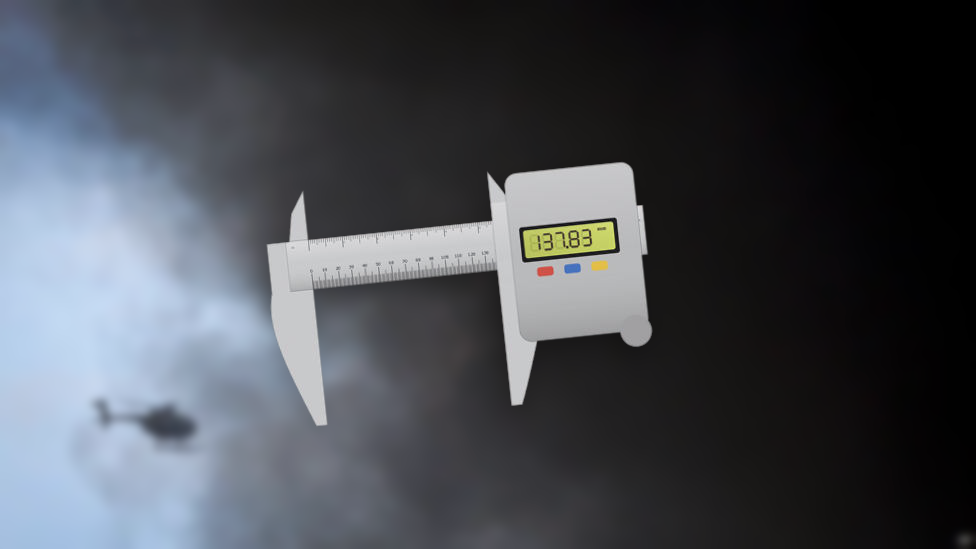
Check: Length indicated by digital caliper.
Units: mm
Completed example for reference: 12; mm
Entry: 137.83; mm
